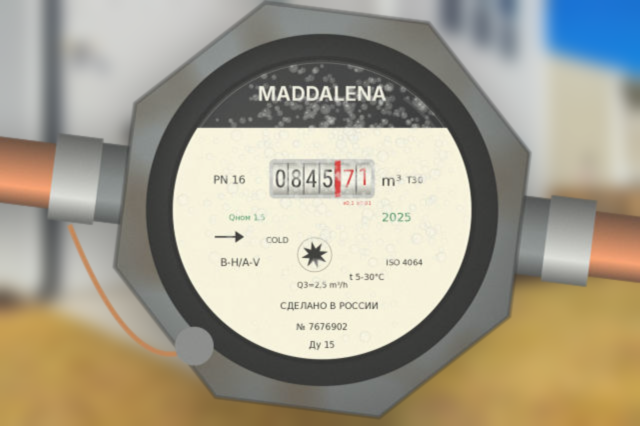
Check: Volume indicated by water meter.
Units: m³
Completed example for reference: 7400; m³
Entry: 845.71; m³
